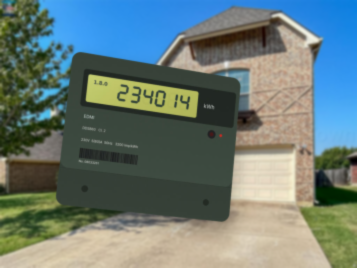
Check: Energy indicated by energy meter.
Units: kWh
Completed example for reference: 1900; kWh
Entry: 234014; kWh
